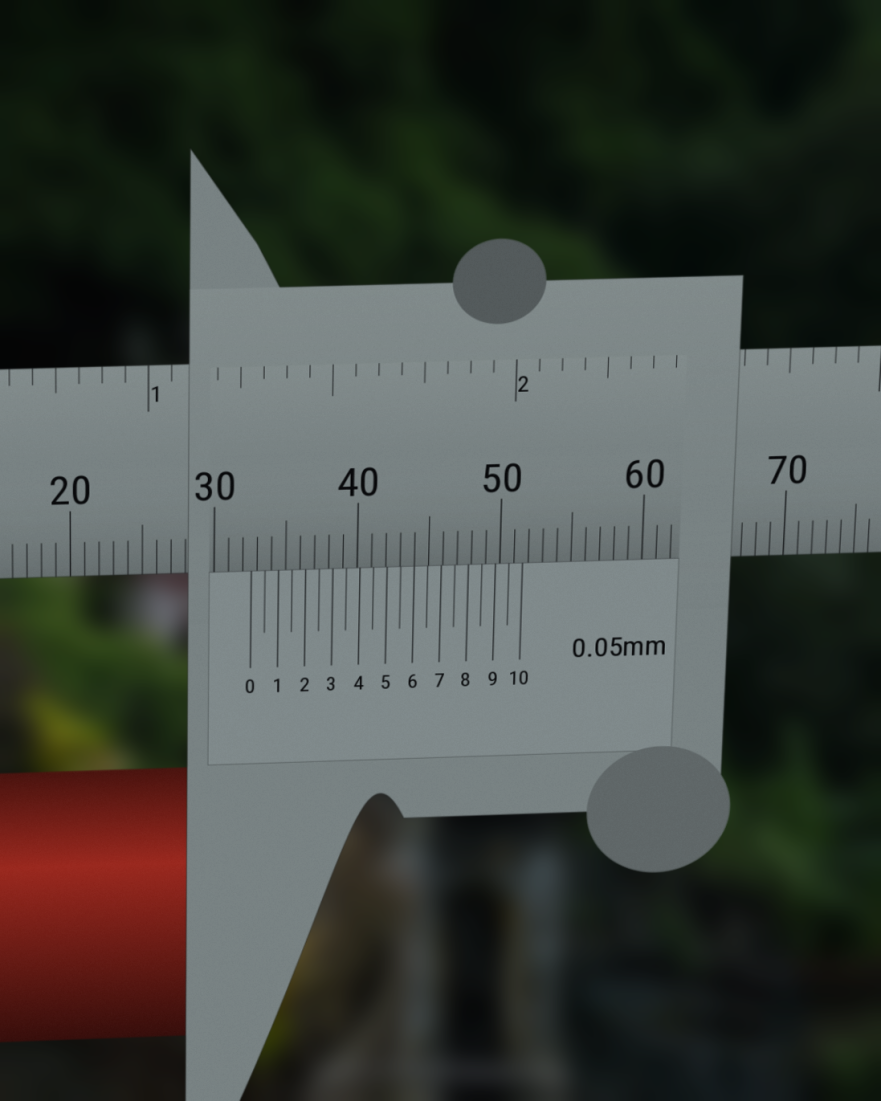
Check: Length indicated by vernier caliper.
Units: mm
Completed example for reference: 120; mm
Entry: 32.6; mm
